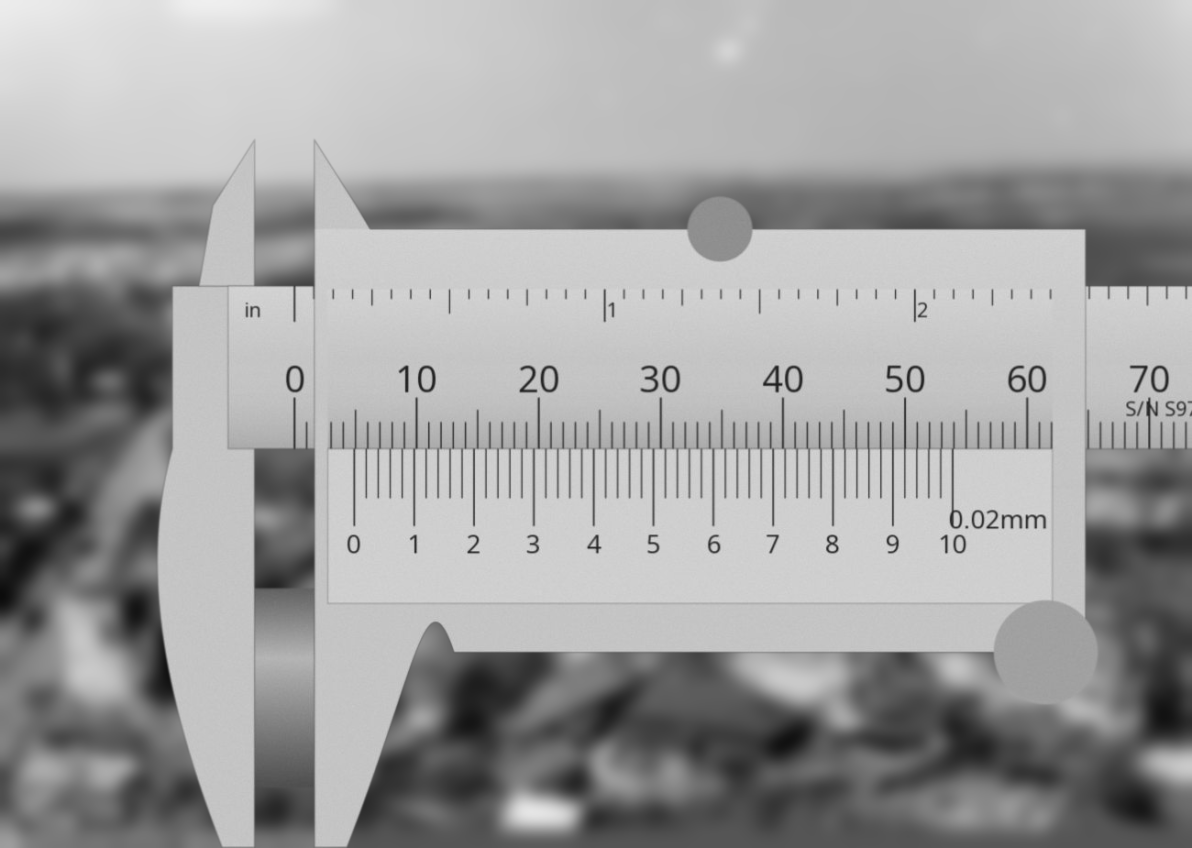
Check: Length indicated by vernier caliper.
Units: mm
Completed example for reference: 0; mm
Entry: 4.9; mm
